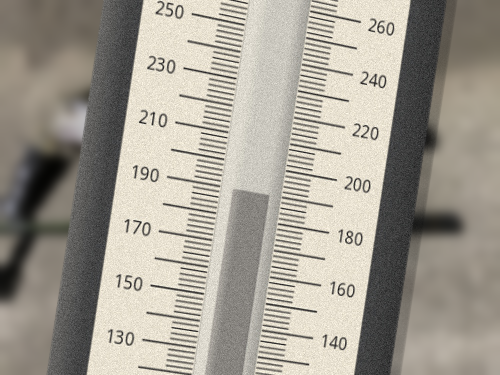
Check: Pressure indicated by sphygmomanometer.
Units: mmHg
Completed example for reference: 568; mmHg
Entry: 190; mmHg
